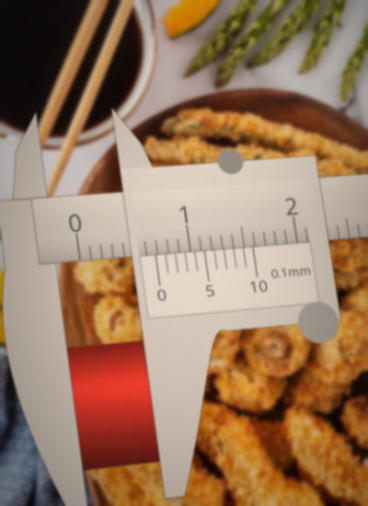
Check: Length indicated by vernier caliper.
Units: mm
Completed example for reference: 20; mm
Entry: 6.8; mm
